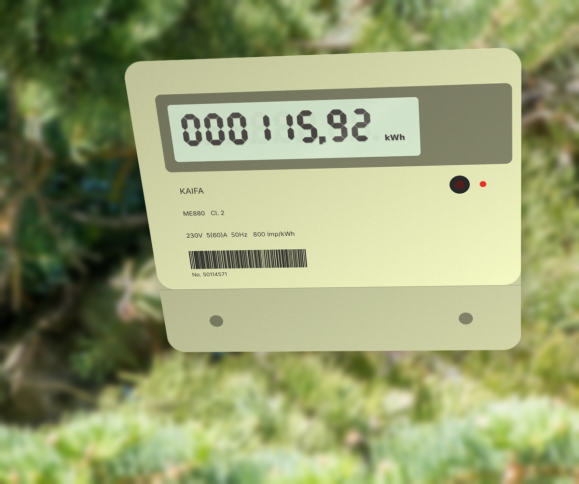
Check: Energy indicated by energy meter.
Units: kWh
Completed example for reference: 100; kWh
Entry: 115.92; kWh
